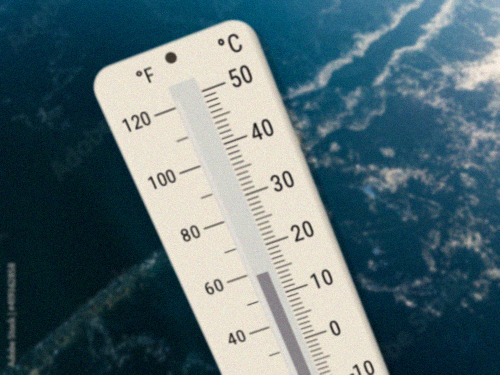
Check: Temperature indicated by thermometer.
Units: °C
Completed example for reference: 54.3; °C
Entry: 15; °C
